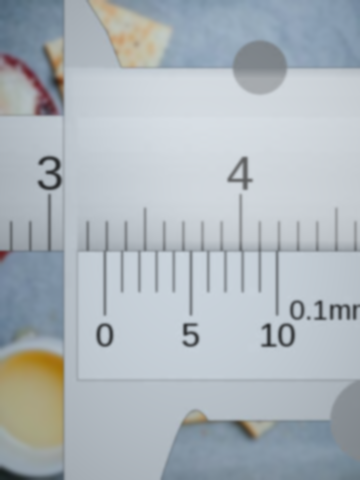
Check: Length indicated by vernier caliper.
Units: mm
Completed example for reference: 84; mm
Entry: 32.9; mm
